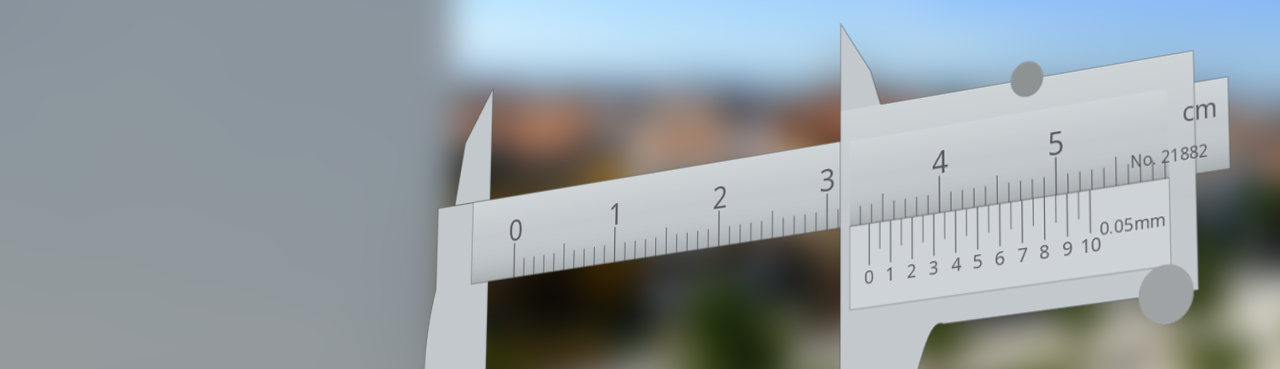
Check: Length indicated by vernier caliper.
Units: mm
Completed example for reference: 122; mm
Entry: 33.8; mm
